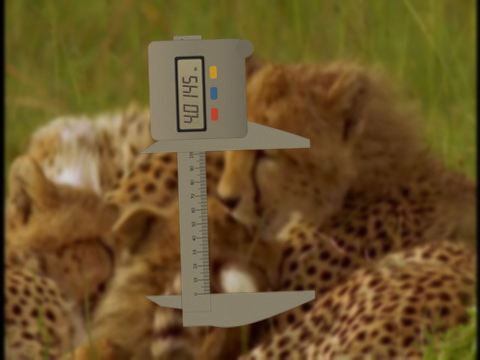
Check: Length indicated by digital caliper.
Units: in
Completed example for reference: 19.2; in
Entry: 4.0145; in
